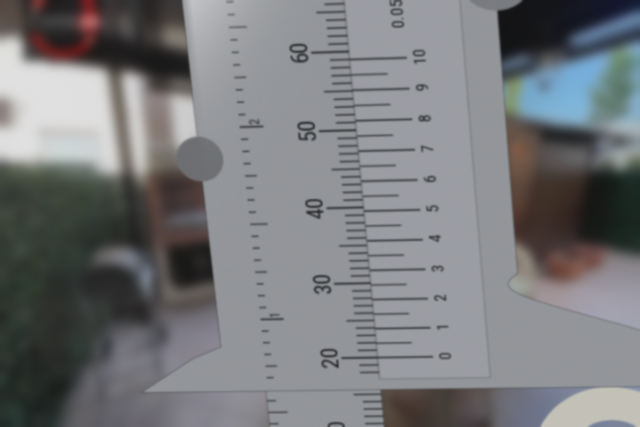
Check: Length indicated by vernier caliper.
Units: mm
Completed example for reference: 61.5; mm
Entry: 20.0; mm
